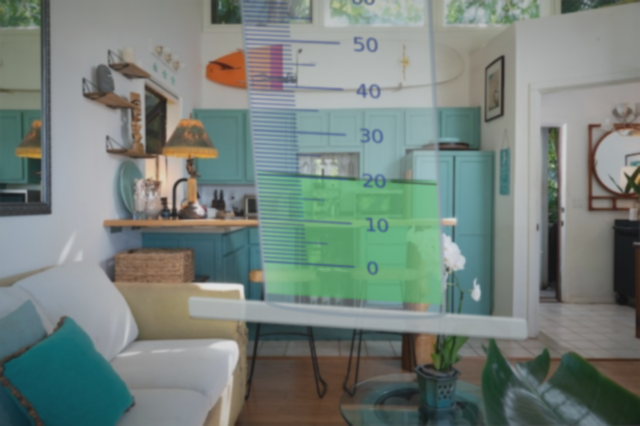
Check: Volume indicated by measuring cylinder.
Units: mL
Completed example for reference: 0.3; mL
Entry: 20; mL
